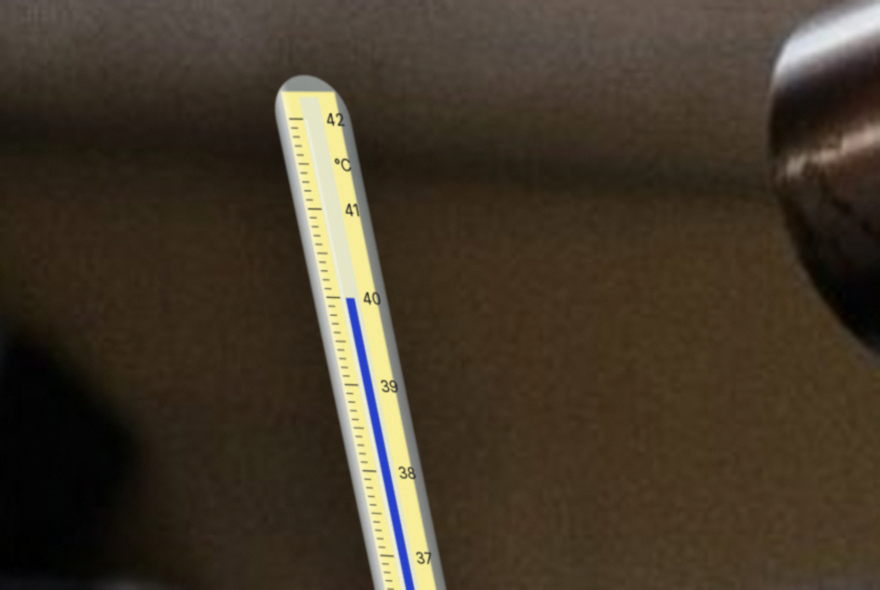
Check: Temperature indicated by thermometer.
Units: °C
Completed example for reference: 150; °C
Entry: 40; °C
